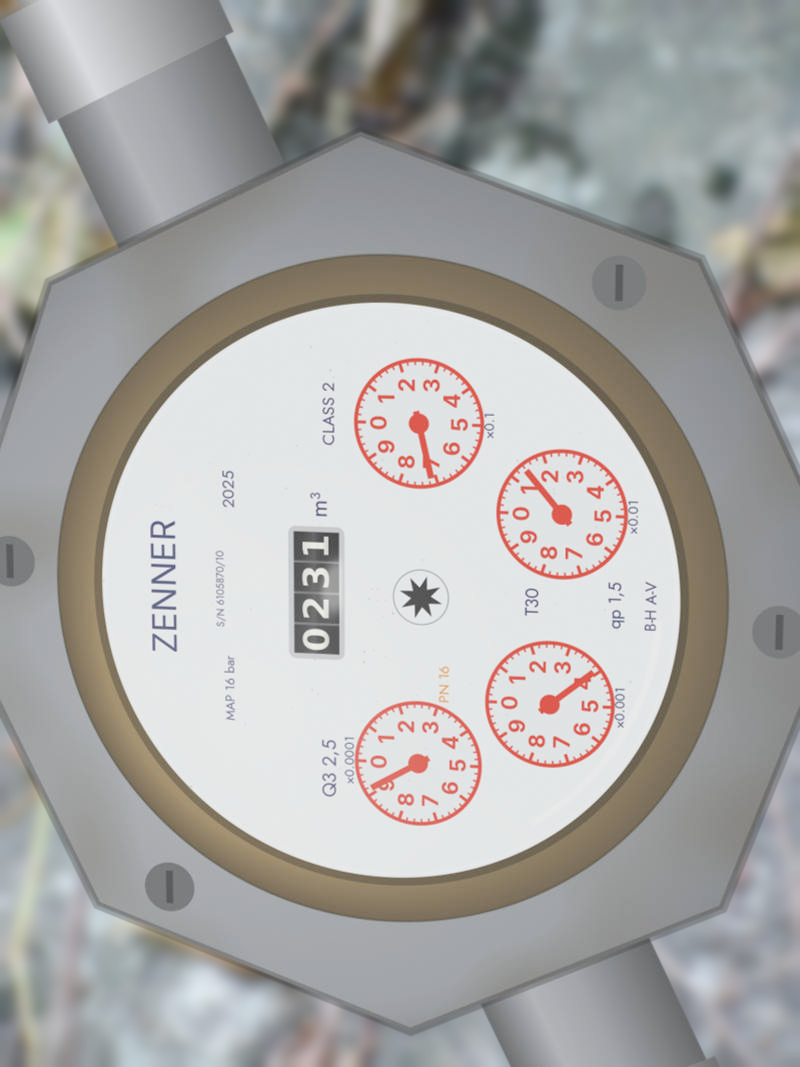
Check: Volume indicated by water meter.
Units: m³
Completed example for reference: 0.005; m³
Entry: 231.7139; m³
